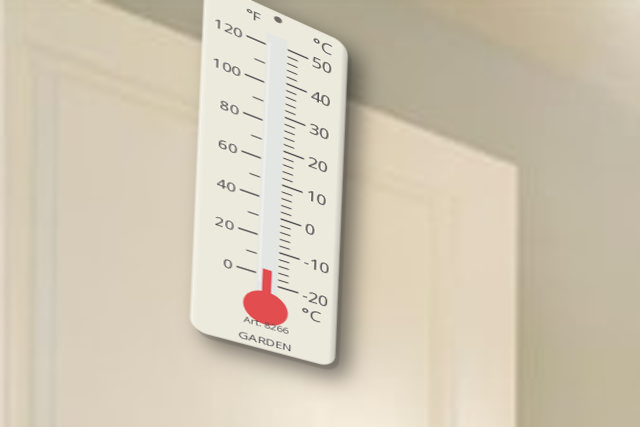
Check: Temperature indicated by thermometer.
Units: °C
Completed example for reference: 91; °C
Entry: -16; °C
